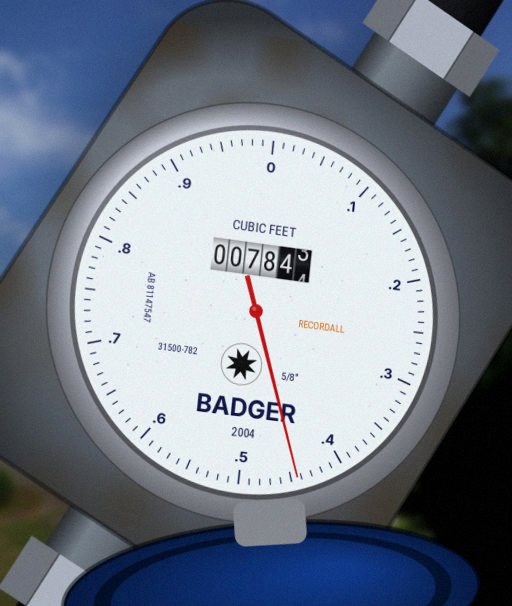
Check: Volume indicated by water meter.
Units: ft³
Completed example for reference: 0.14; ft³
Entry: 7843.44; ft³
